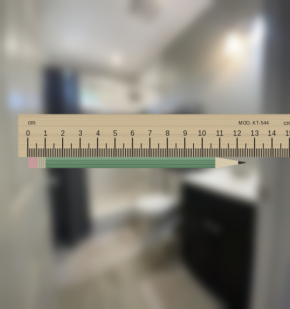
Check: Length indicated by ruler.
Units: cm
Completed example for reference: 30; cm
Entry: 12.5; cm
